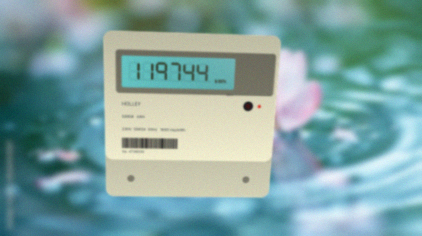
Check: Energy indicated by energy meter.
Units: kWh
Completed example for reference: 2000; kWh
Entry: 119744; kWh
